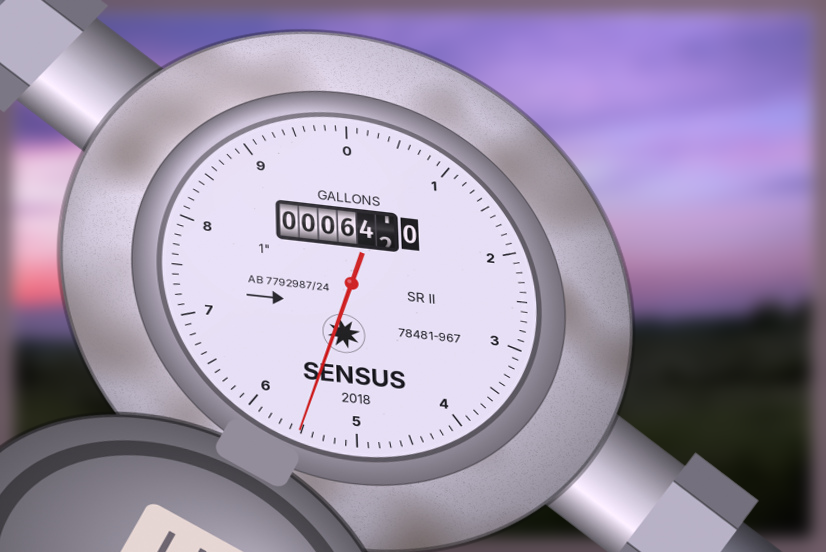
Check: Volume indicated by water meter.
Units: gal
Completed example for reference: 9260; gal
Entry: 6415.5; gal
